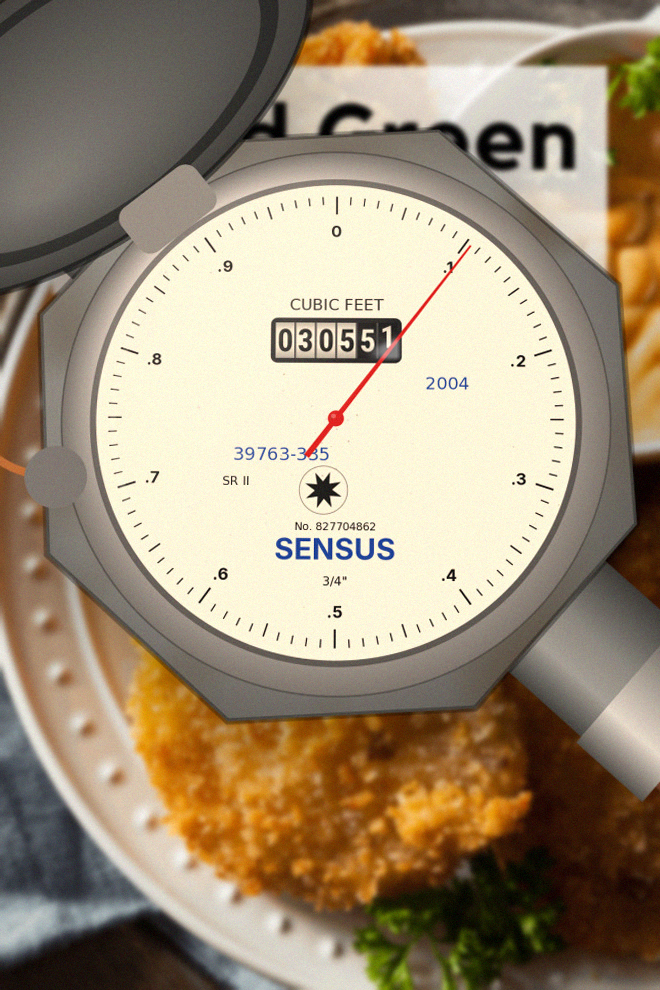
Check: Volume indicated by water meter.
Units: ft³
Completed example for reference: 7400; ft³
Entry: 30551.10; ft³
